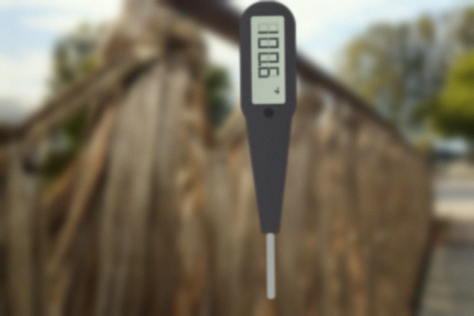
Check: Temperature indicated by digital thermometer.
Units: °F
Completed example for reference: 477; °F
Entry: 100.6; °F
